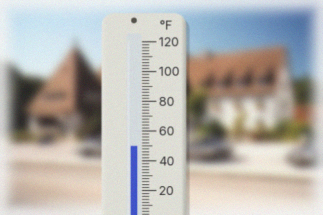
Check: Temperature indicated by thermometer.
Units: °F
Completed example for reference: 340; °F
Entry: 50; °F
